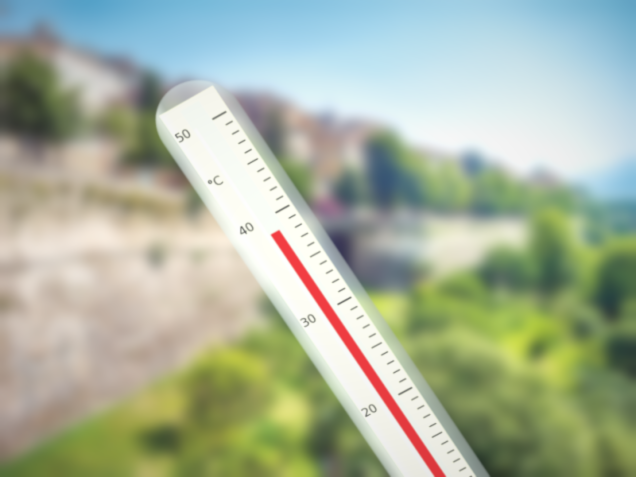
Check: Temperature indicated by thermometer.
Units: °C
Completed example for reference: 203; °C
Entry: 38.5; °C
